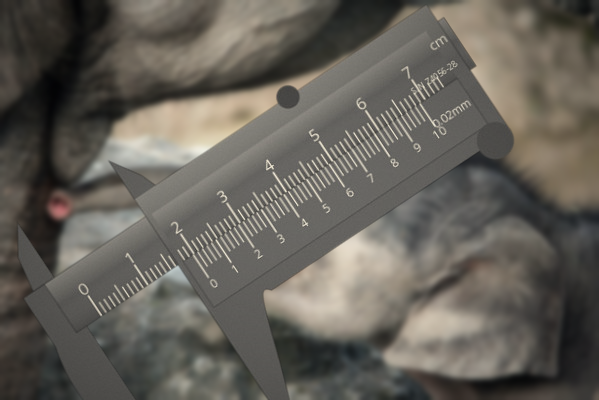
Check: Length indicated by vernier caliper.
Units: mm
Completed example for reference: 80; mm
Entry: 19.8; mm
